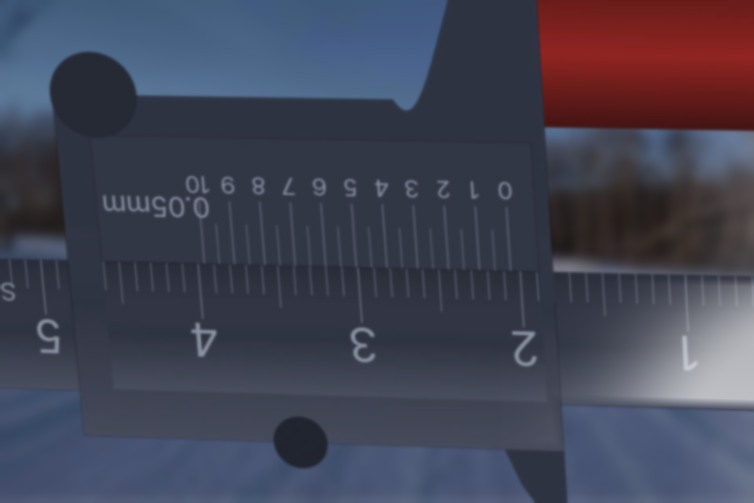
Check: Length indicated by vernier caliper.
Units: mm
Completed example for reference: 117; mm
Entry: 20.6; mm
